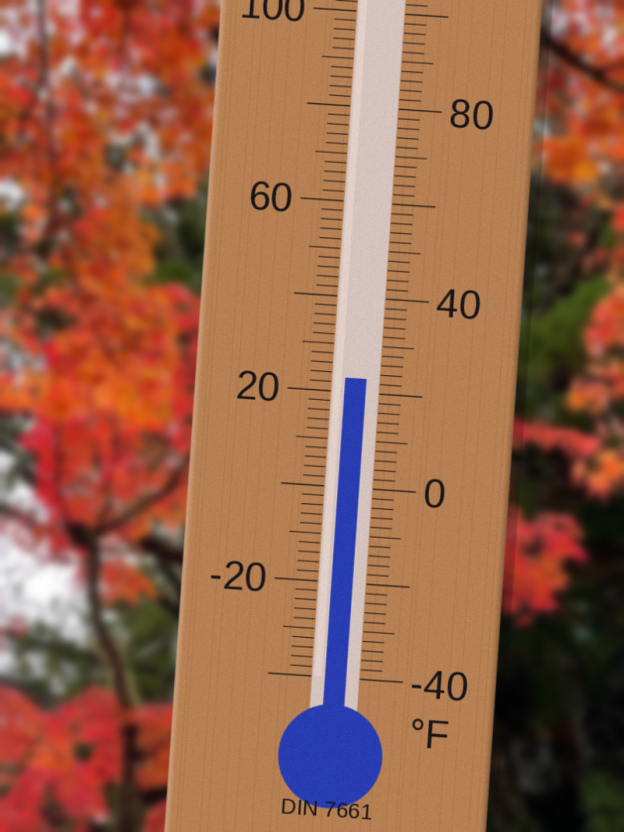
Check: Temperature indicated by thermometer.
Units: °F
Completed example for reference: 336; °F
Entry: 23; °F
